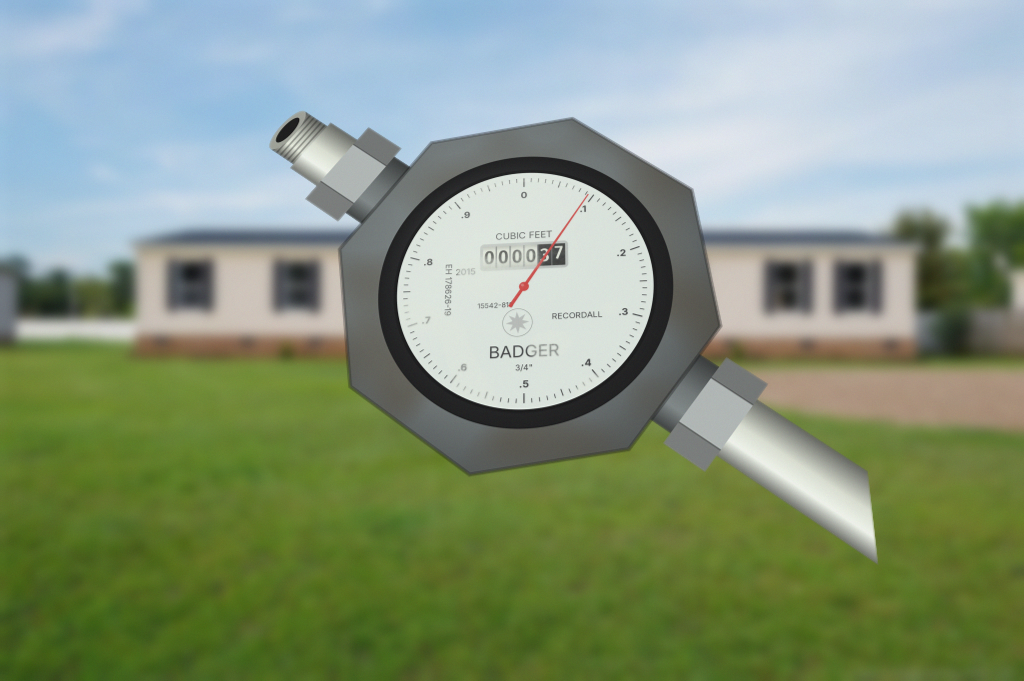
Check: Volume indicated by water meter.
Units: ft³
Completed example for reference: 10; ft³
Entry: 37.09; ft³
